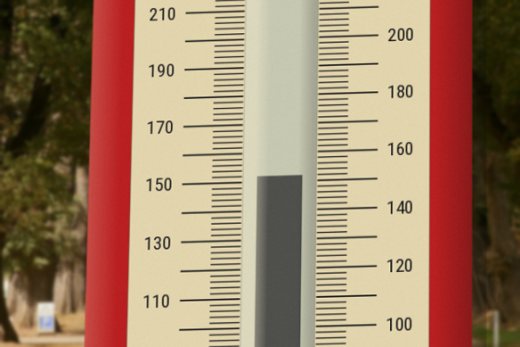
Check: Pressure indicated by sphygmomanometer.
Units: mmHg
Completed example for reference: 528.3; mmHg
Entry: 152; mmHg
